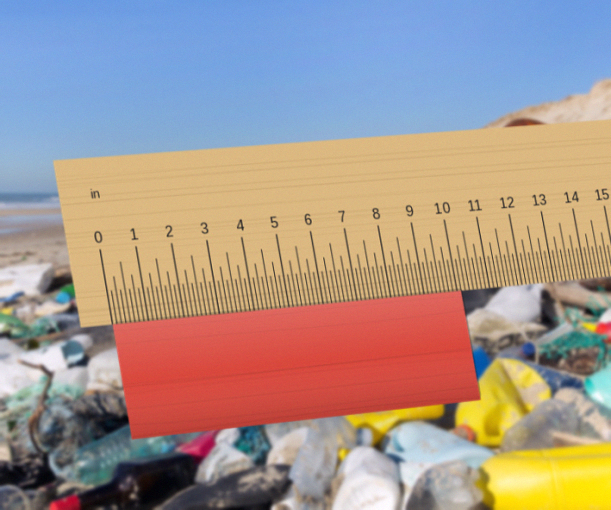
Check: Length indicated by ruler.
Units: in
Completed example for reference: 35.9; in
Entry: 10.125; in
